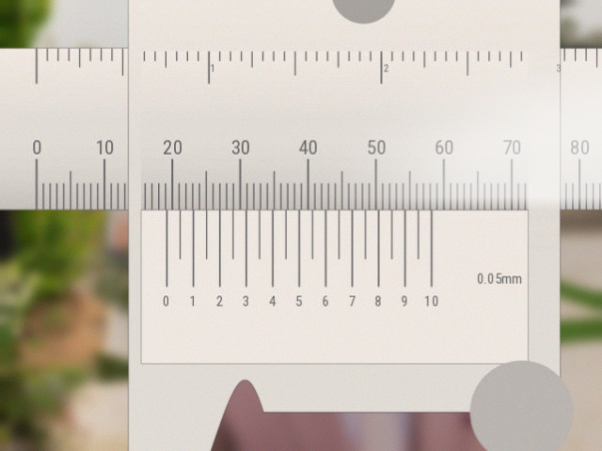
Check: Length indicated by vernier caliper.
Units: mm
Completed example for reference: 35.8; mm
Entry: 19.2; mm
